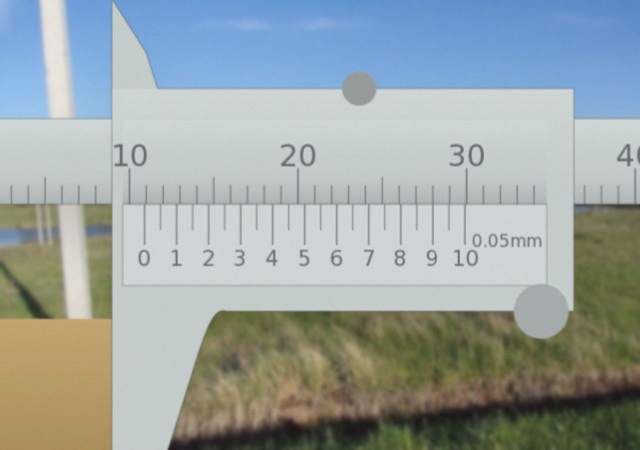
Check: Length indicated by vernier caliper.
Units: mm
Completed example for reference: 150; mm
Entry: 10.9; mm
